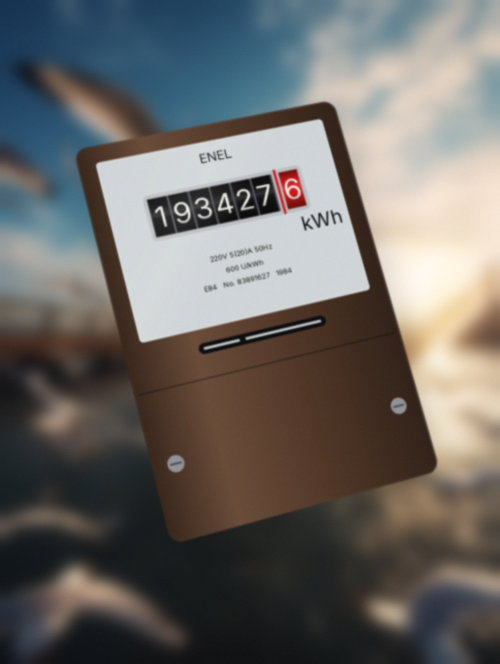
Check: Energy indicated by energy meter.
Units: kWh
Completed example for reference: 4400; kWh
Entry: 193427.6; kWh
